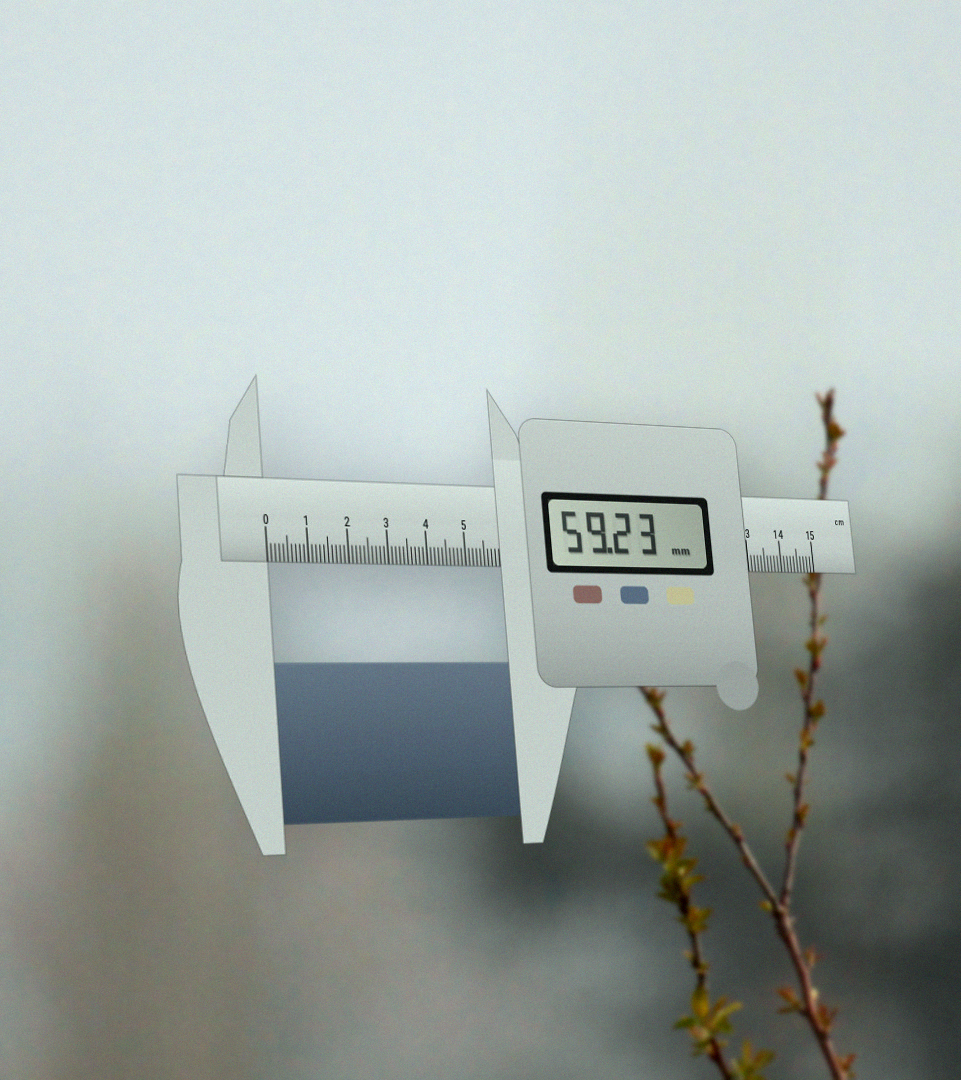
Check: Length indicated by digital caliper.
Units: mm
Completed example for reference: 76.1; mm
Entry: 59.23; mm
